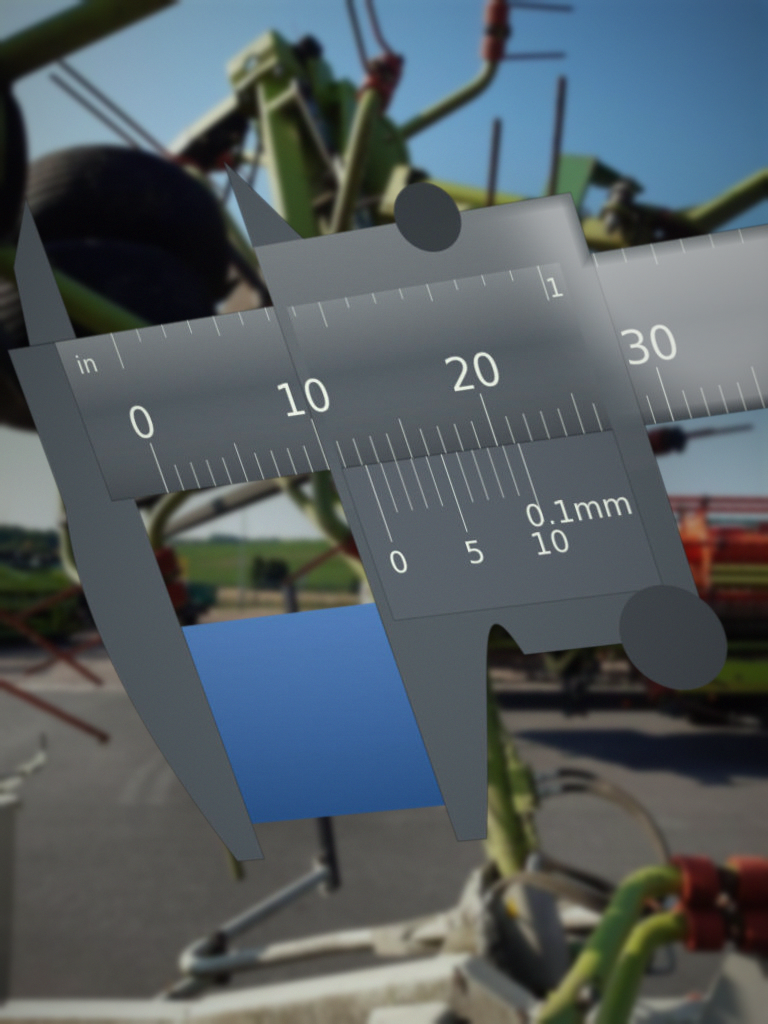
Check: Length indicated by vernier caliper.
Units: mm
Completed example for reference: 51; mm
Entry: 12.2; mm
